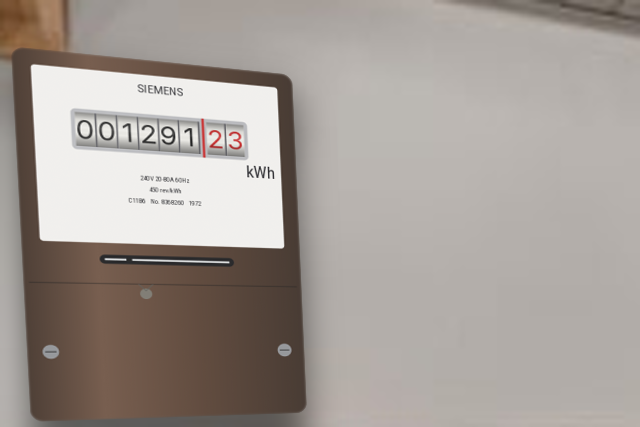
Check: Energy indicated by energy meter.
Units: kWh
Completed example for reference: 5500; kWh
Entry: 1291.23; kWh
